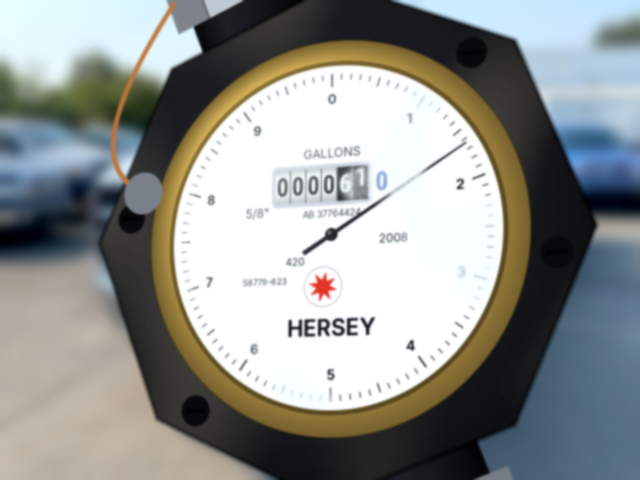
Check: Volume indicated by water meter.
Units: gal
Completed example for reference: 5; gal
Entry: 611.6; gal
